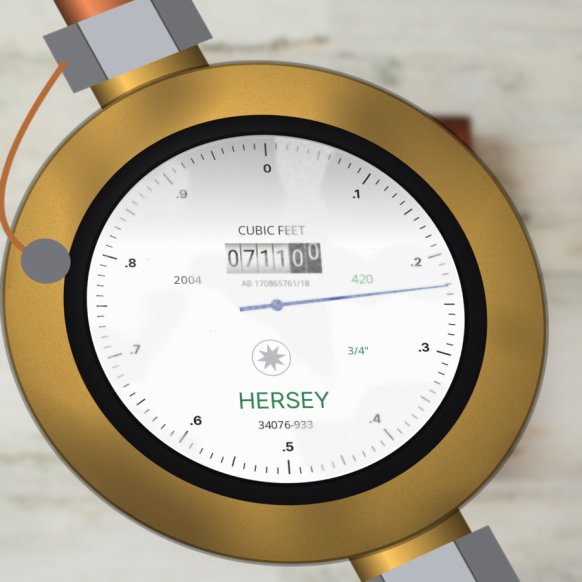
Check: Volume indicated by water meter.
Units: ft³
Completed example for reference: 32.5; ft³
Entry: 71100.23; ft³
